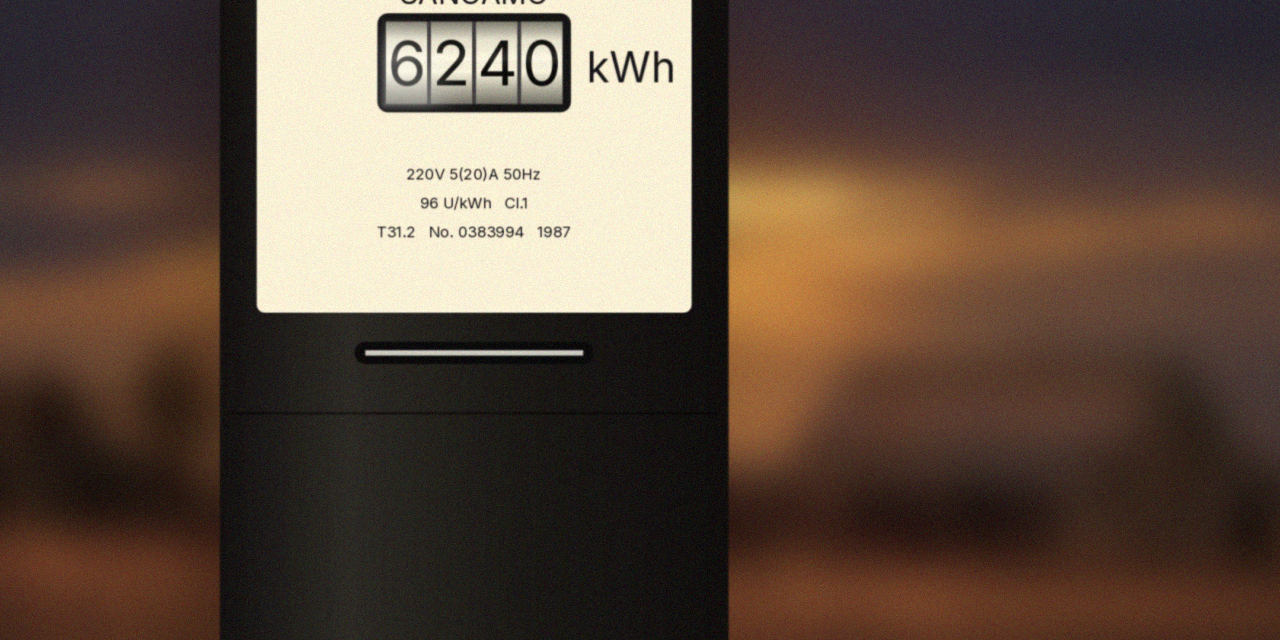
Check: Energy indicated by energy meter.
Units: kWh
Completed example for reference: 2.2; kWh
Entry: 6240; kWh
